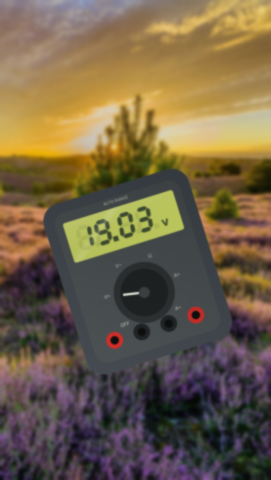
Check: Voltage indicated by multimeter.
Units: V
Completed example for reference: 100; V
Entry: 19.03; V
